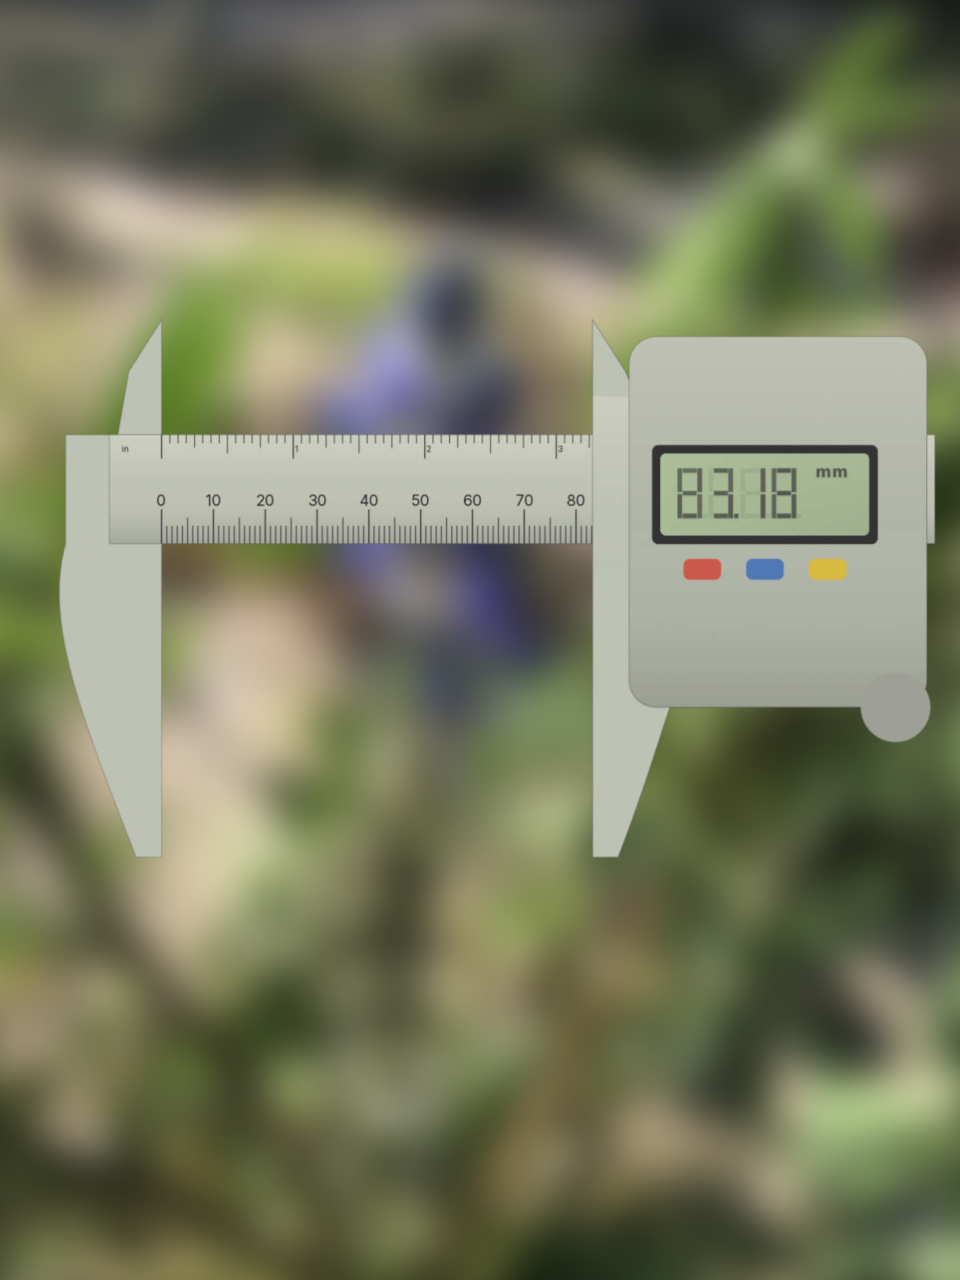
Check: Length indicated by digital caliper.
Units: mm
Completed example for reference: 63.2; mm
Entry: 83.18; mm
